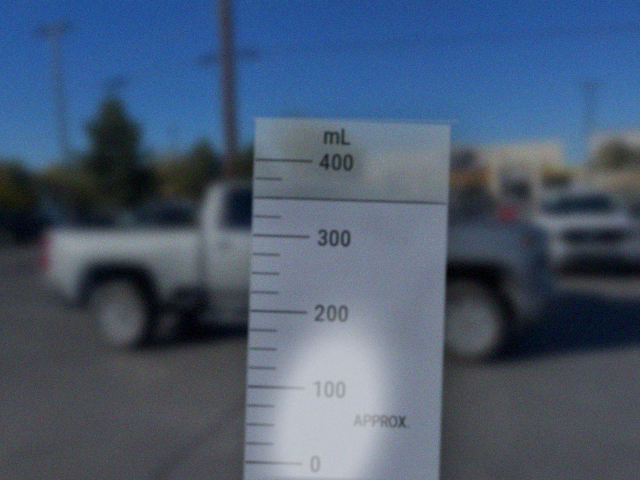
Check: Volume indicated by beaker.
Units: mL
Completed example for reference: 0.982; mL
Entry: 350; mL
